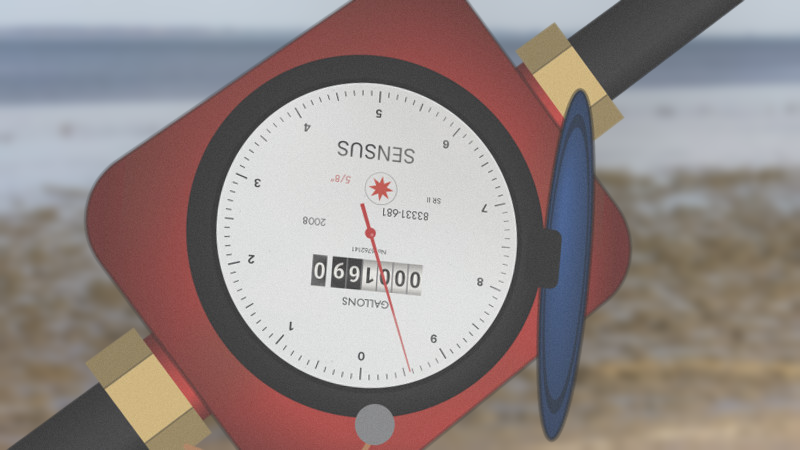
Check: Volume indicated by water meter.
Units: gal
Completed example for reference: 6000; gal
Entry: 1689.4; gal
